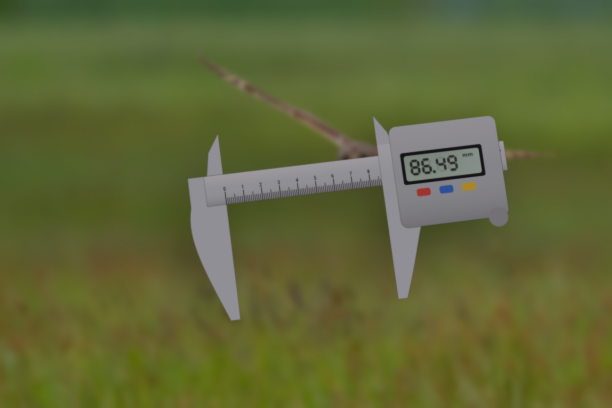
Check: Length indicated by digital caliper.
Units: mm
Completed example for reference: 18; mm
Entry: 86.49; mm
